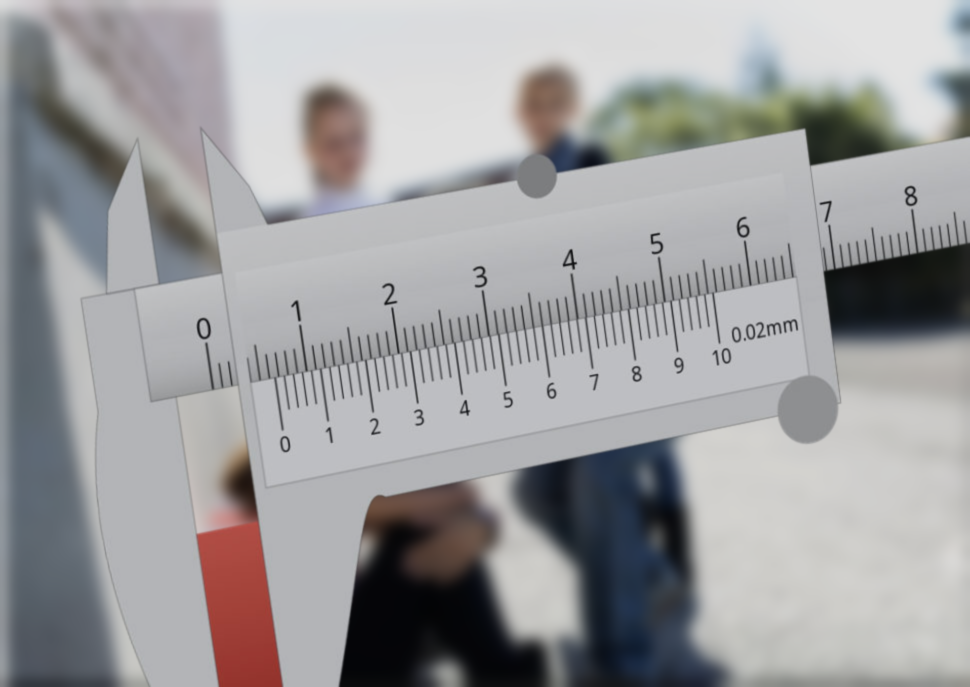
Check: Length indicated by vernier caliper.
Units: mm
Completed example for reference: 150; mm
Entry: 6.6; mm
